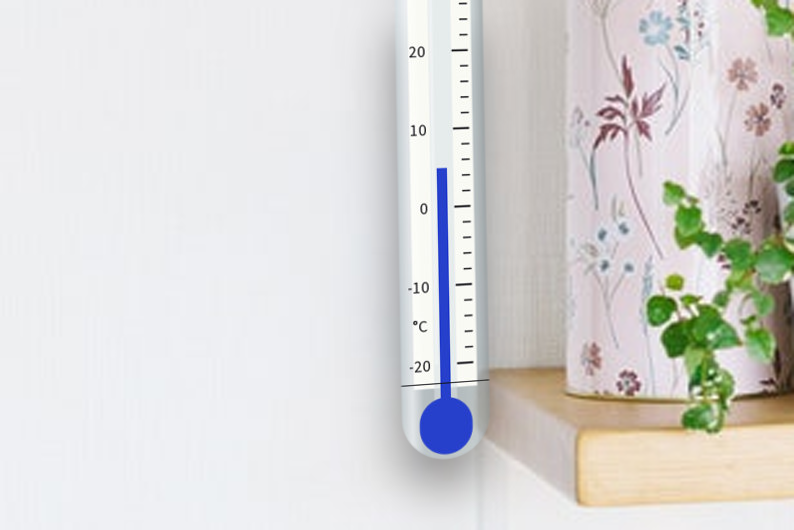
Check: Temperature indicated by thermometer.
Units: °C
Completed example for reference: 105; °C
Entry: 5; °C
